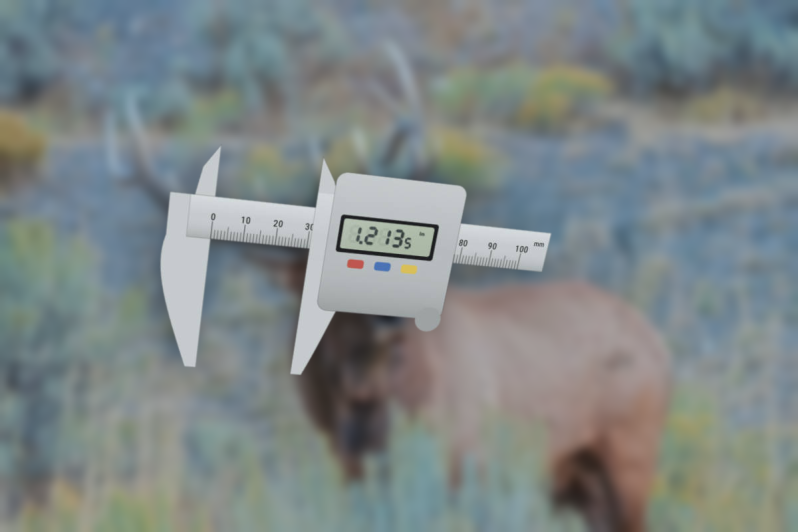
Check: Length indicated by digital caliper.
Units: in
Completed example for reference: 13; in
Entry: 1.2135; in
